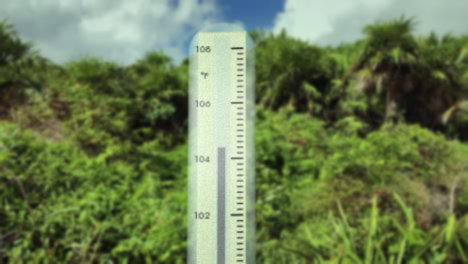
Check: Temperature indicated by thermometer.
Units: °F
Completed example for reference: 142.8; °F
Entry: 104.4; °F
